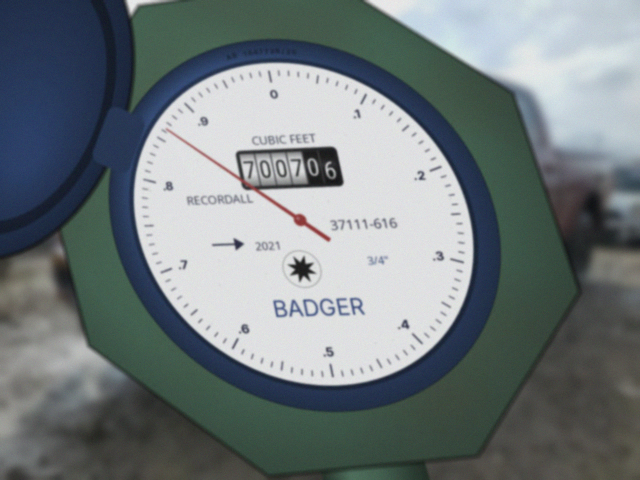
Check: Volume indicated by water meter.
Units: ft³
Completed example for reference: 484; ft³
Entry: 700705.86; ft³
